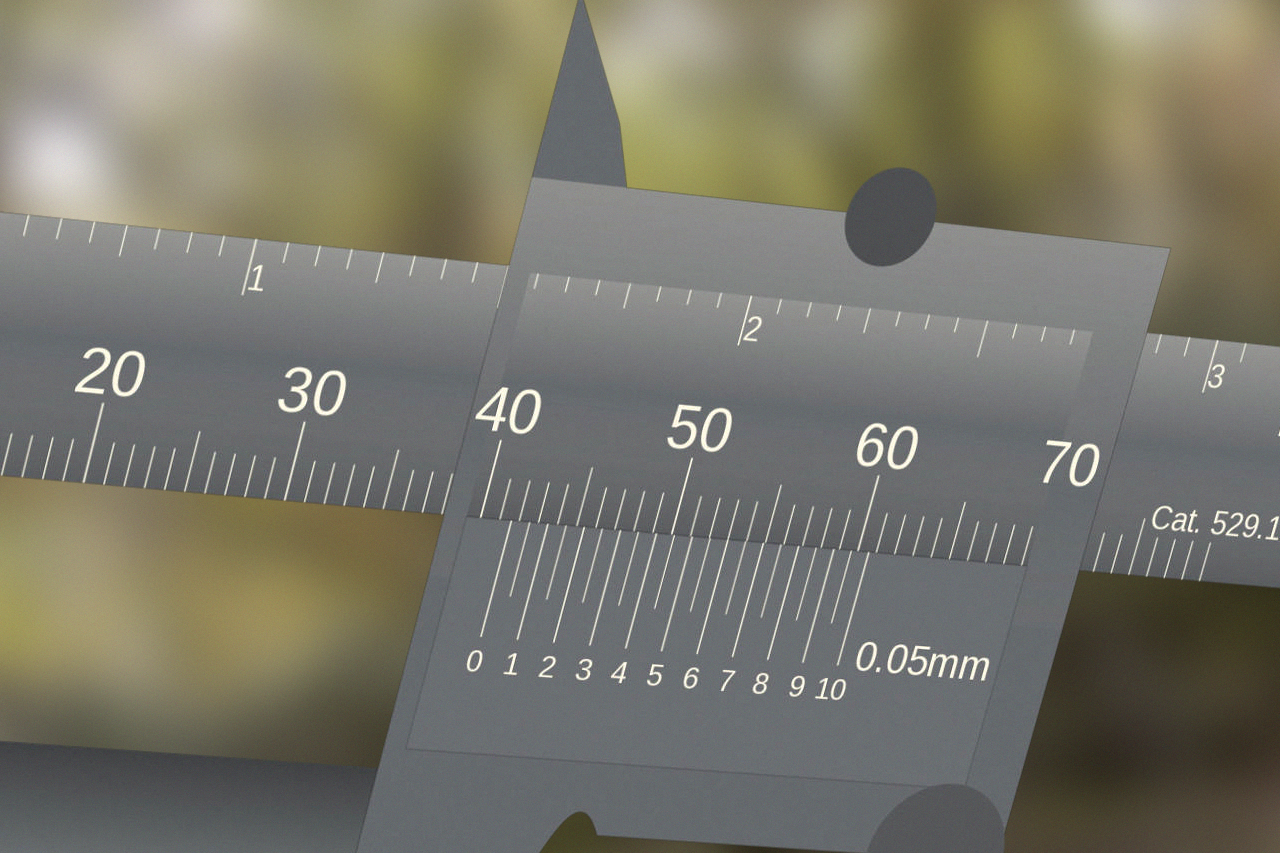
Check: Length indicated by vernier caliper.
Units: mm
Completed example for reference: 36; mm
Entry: 41.6; mm
